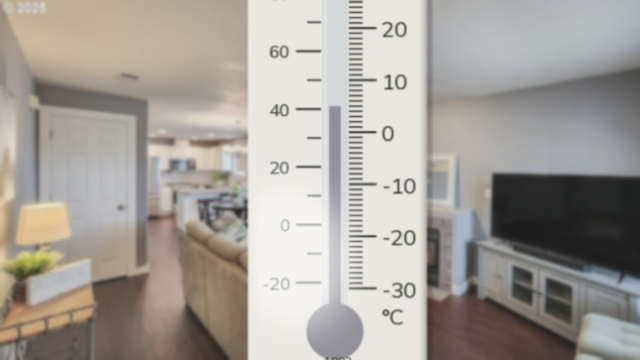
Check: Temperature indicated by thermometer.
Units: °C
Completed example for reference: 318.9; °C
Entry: 5; °C
